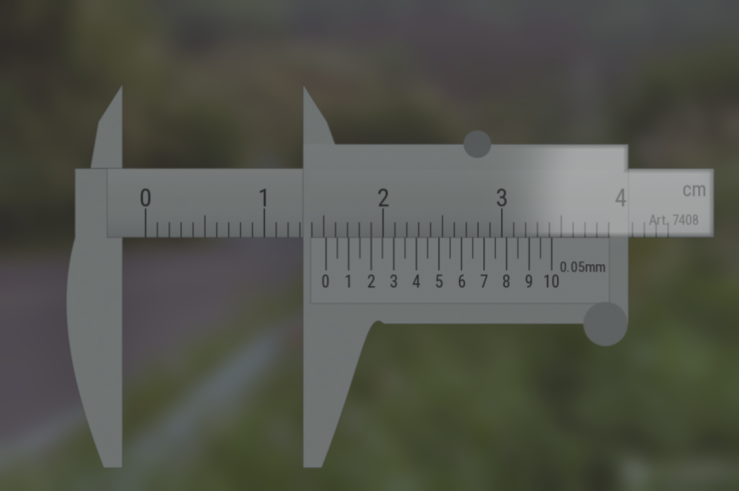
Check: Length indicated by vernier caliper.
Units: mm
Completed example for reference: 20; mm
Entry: 15.2; mm
